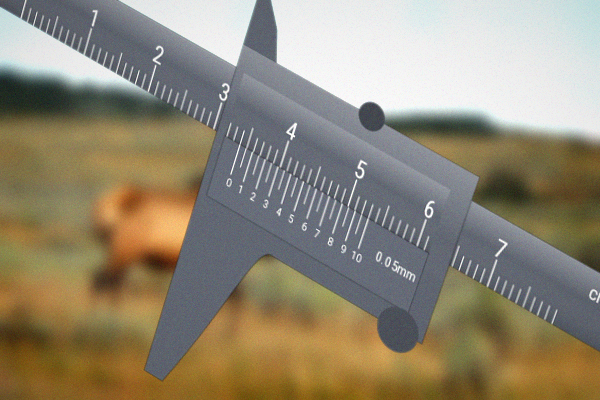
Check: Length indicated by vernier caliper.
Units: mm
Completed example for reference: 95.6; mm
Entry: 34.0; mm
